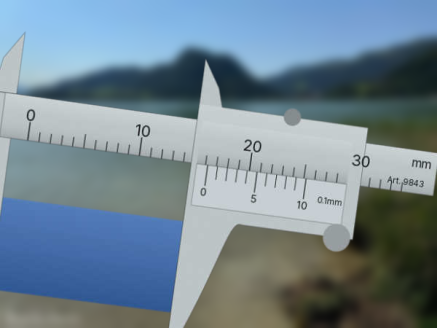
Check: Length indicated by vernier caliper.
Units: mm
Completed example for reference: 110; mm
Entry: 16.2; mm
